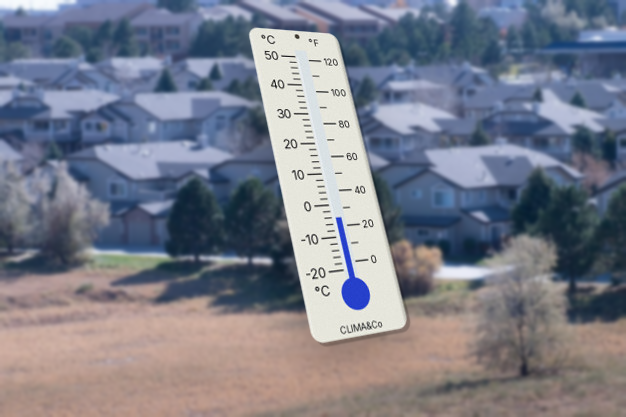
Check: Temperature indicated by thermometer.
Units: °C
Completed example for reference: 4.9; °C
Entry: -4; °C
